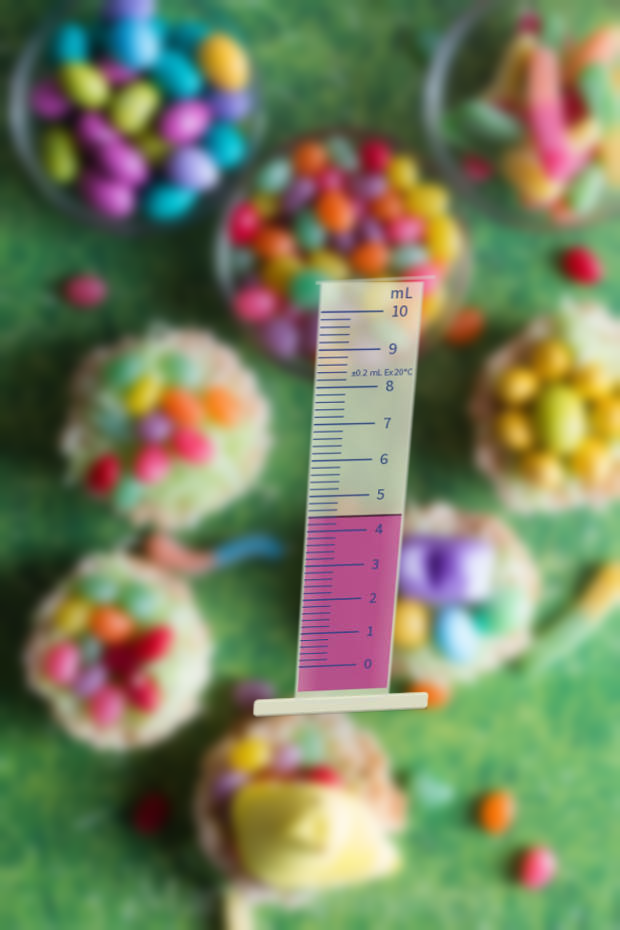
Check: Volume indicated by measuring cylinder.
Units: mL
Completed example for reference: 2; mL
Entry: 4.4; mL
